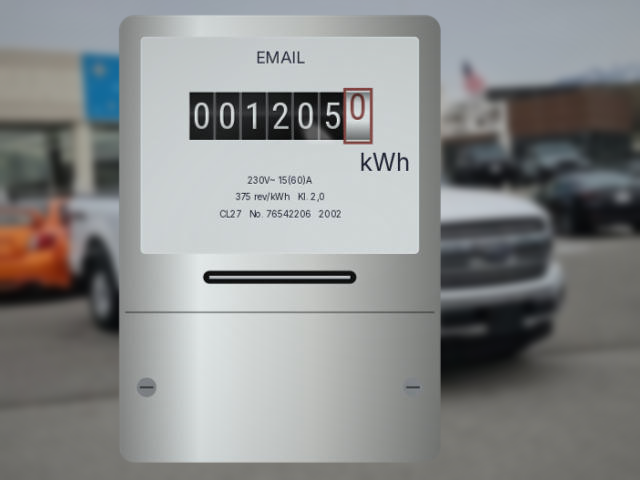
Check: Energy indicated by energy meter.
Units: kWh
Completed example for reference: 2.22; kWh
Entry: 1205.0; kWh
